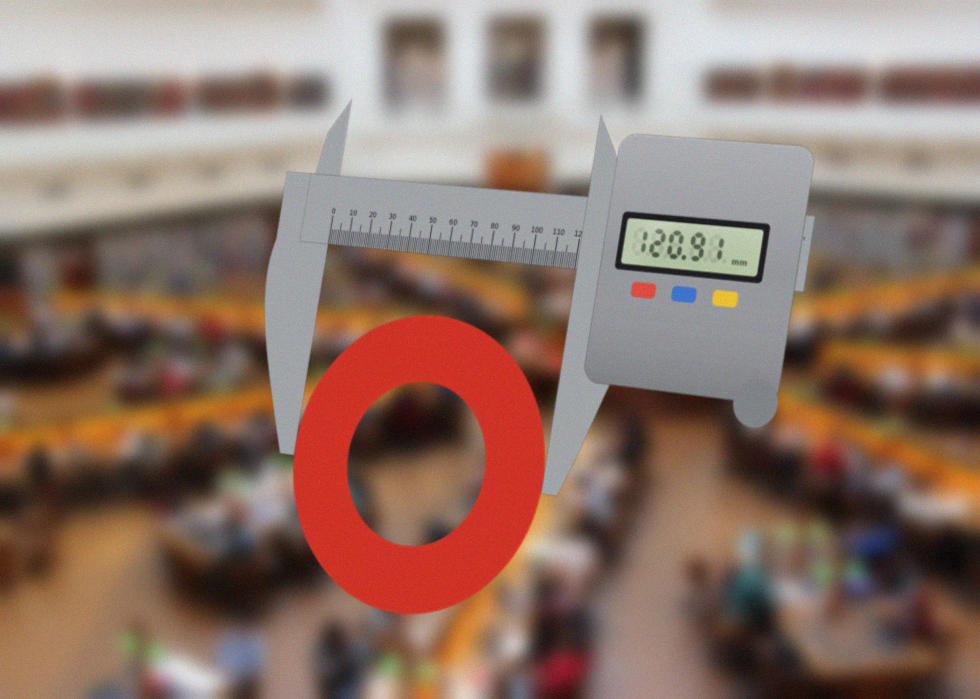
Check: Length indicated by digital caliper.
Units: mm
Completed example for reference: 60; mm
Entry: 120.91; mm
